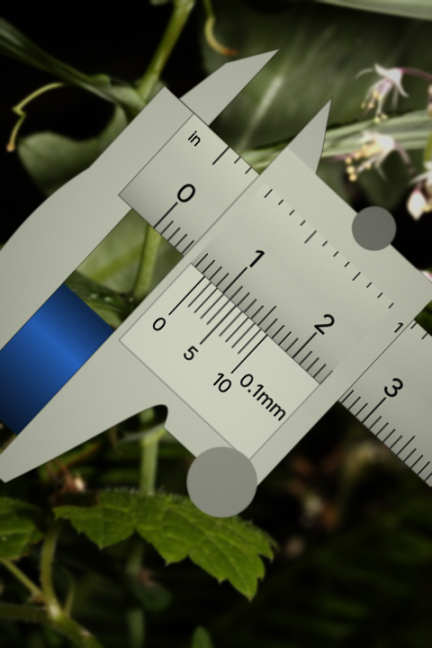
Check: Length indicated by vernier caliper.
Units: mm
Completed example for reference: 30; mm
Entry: 7.4; mm
